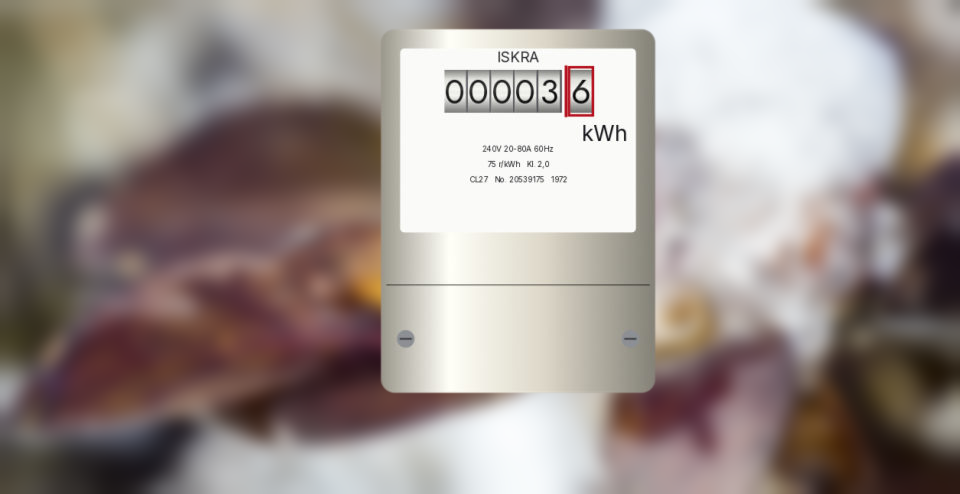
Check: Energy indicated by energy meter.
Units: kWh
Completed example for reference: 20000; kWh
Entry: 3.6; kWh
